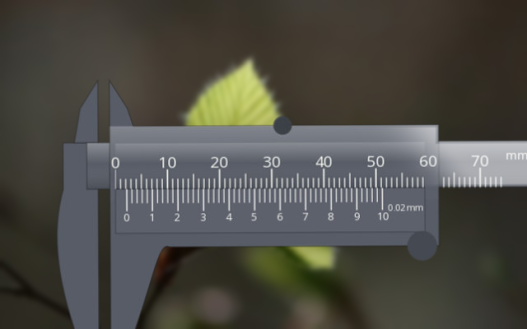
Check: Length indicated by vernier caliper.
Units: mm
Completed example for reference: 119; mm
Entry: 2.2; mm
